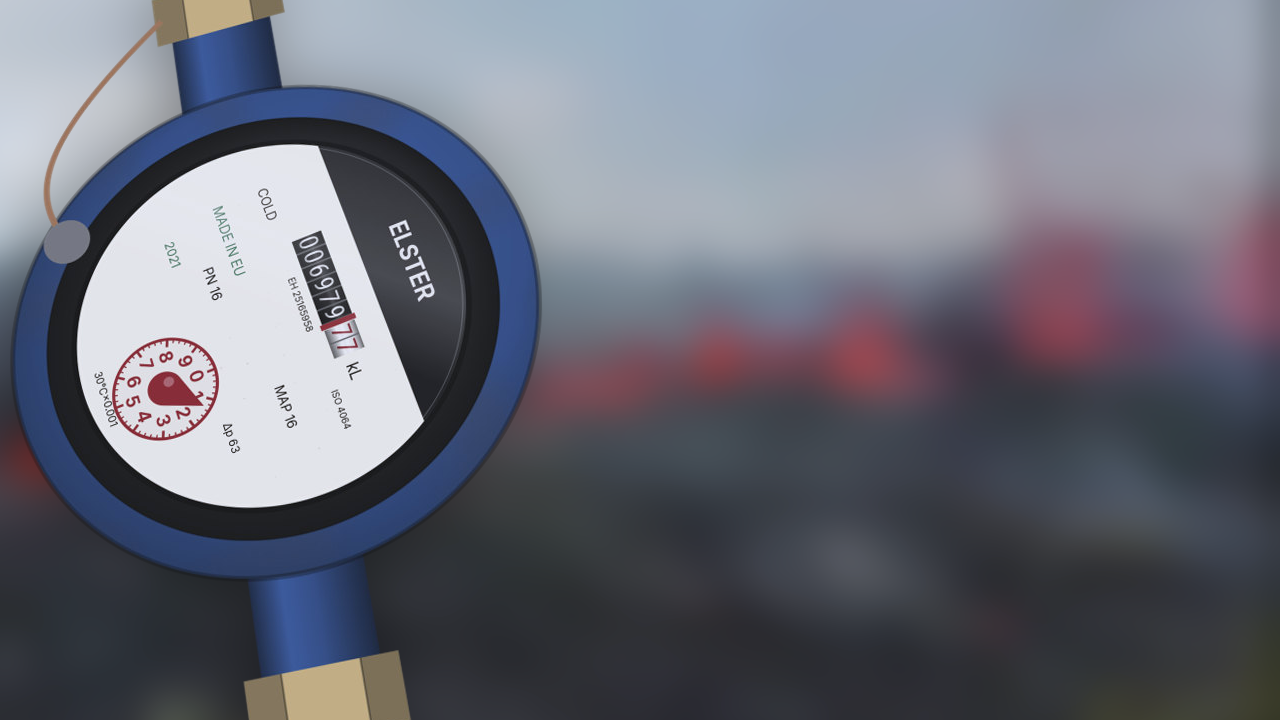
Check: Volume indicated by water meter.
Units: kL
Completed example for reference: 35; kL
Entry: 6979.771; kL
